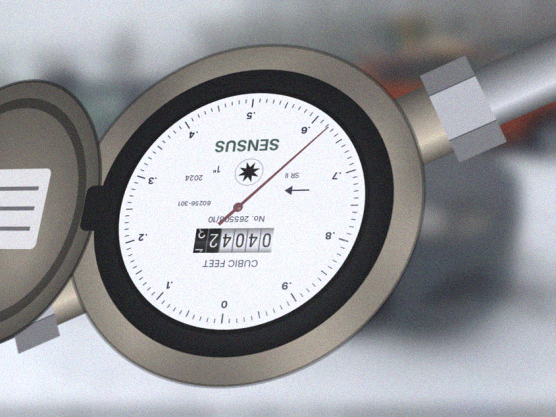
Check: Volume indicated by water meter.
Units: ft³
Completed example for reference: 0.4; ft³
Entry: 40422.62; ft³
